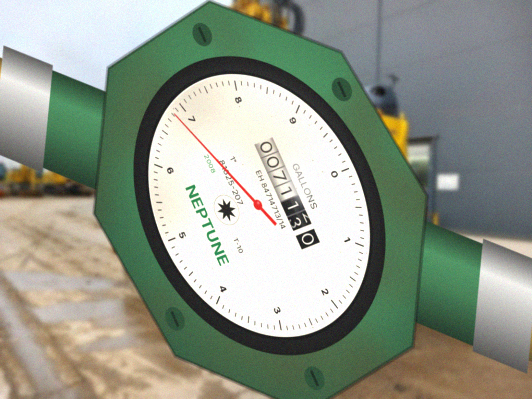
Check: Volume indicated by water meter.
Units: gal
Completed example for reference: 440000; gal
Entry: 71126.8; gal
